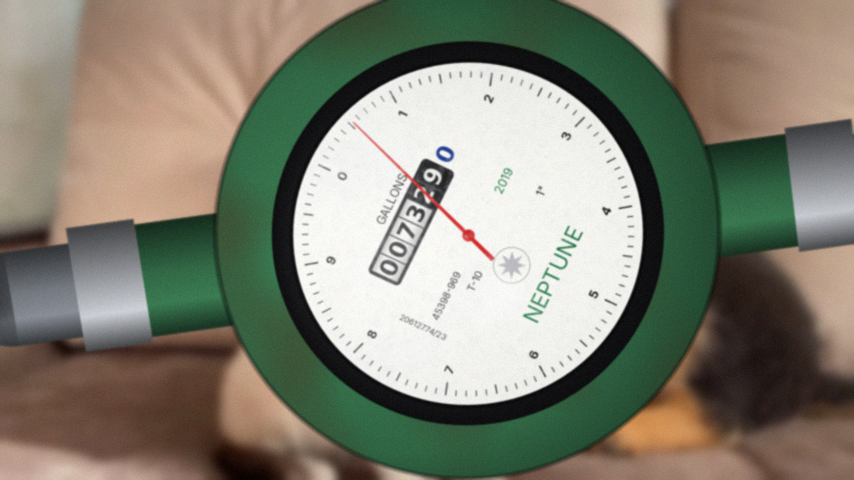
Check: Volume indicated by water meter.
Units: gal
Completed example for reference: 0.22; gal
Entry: 73290.5; gal
